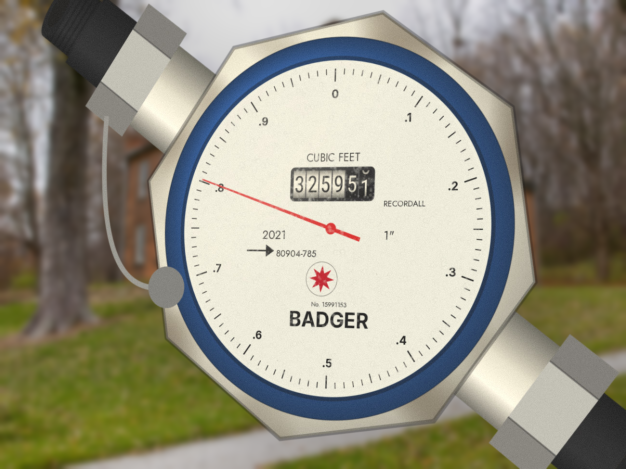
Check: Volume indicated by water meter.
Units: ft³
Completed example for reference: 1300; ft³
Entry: 325950.80; ft³
